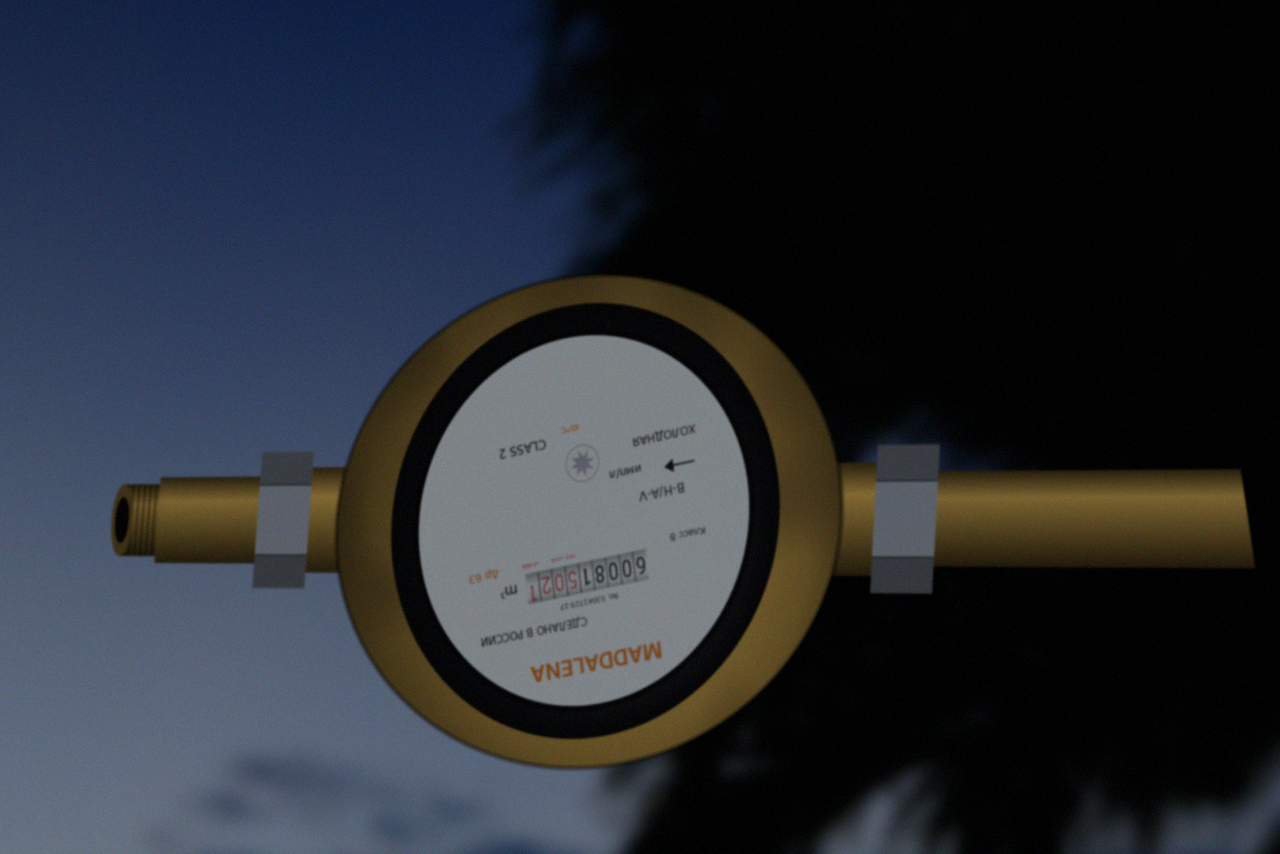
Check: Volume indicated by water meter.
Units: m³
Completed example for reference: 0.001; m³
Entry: 60081.5021; m³
